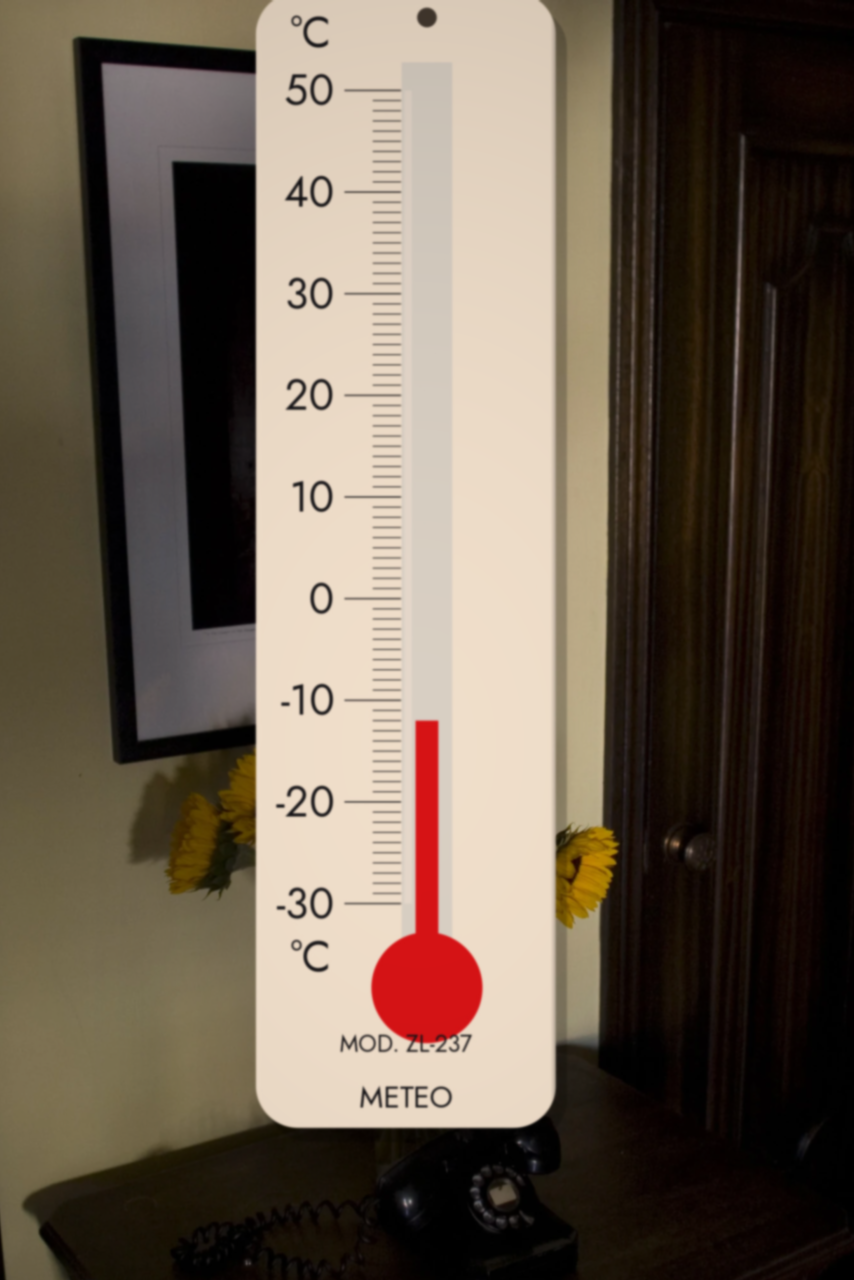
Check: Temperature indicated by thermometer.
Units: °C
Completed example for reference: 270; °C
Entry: -12; °C
